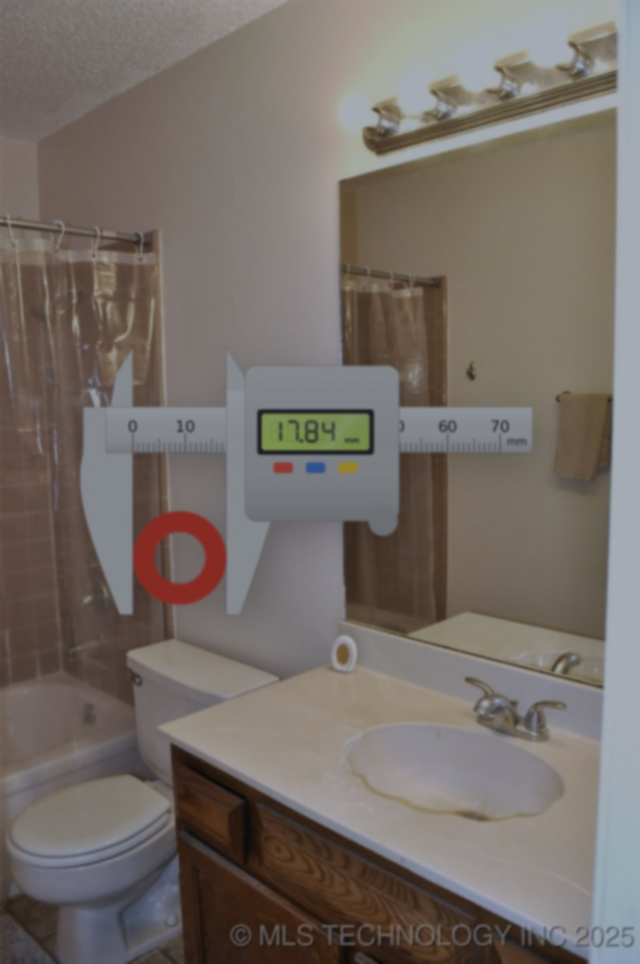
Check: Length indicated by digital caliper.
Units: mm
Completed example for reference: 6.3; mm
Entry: 17.84; mm
